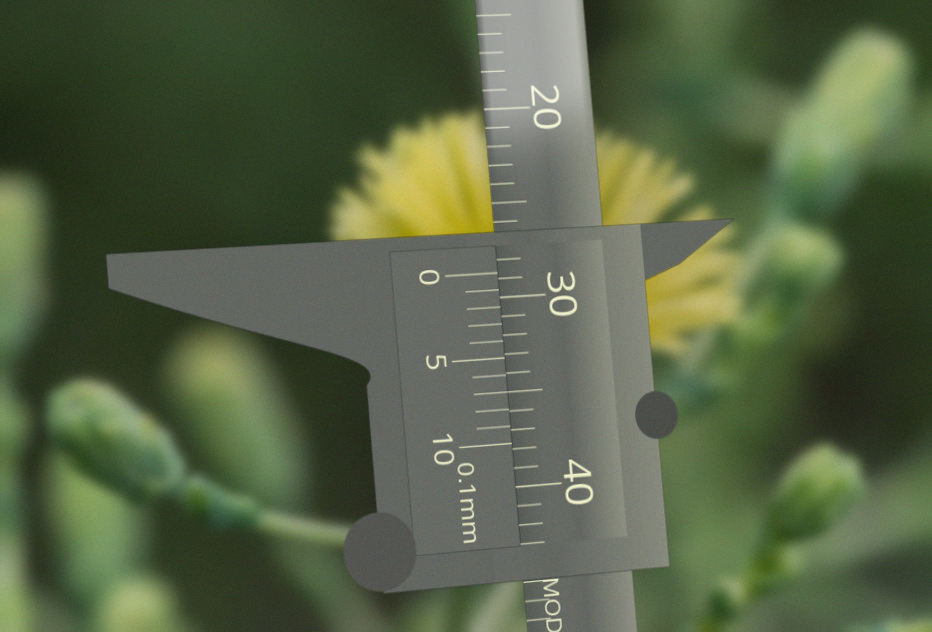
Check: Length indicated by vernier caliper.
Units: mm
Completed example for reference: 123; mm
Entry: 28.7; mm
